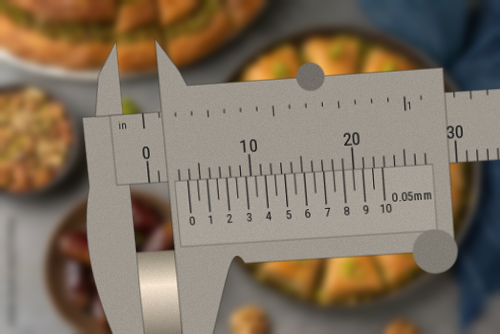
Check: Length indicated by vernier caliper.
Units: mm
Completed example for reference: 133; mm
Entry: 3.8; mm
